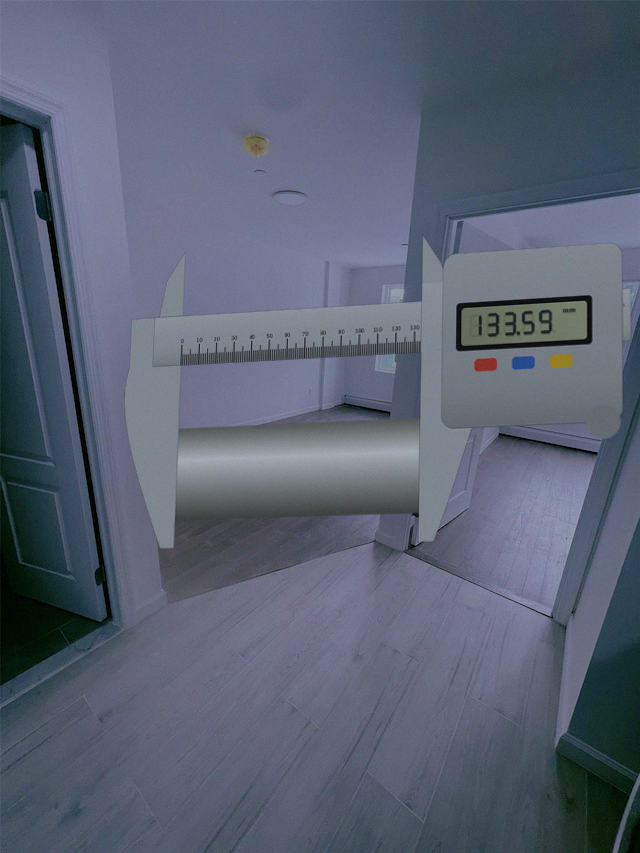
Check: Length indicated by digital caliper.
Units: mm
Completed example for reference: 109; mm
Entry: 133.59; mm
